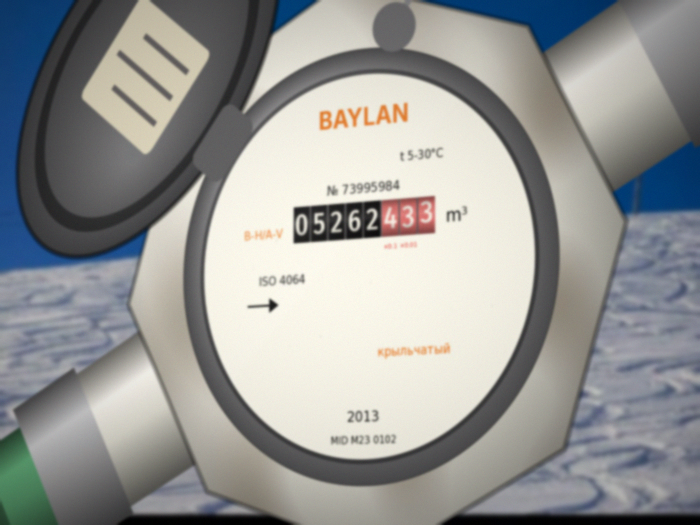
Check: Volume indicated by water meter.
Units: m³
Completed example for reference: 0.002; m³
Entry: 5262.433; m³
